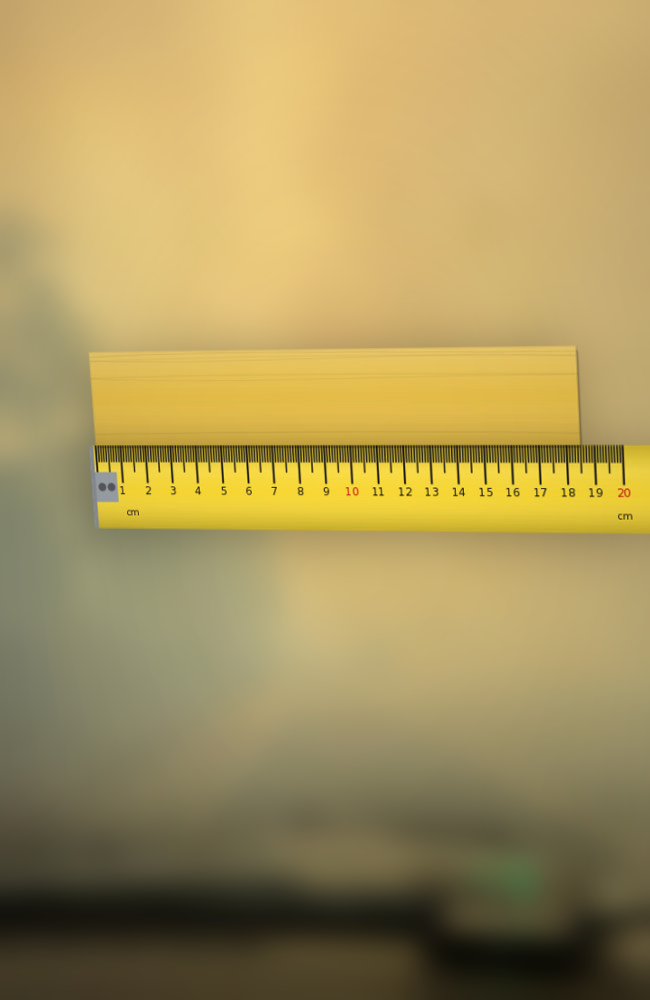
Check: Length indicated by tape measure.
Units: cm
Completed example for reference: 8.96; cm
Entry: 18.5; cm
